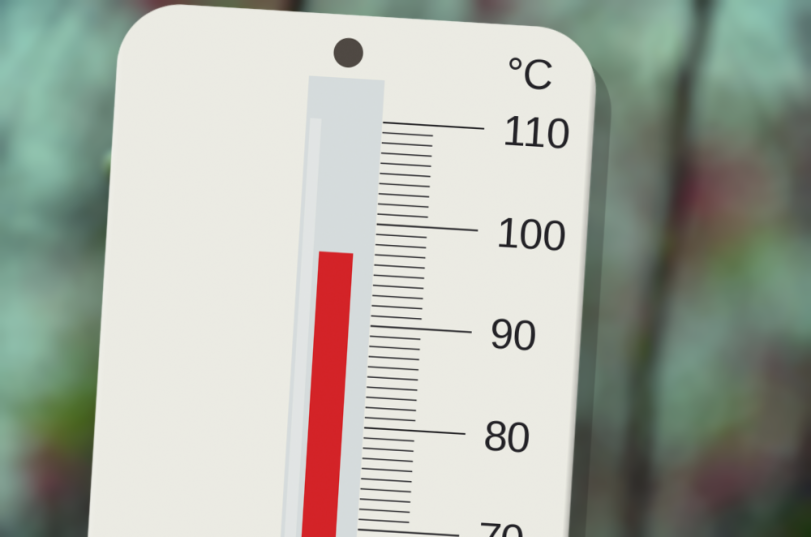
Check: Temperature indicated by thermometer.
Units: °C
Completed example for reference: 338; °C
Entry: 97; °C
